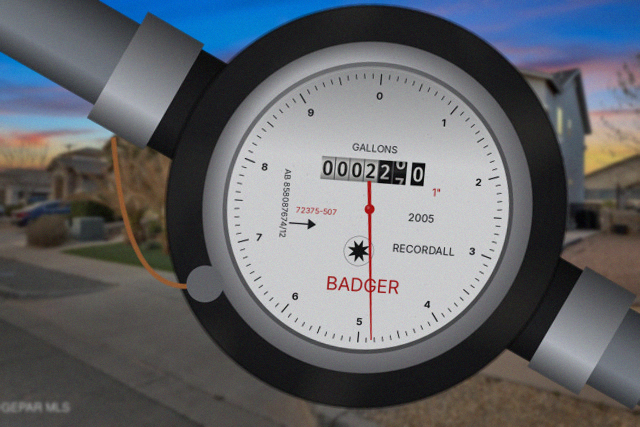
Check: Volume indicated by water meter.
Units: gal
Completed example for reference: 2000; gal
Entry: 2264.8; gal
